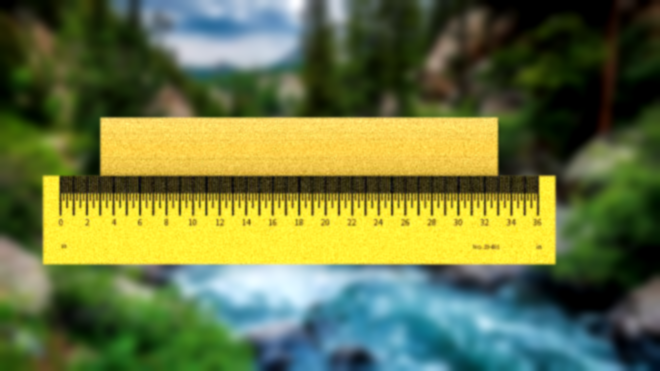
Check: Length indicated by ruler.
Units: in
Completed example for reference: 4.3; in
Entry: 30; in
